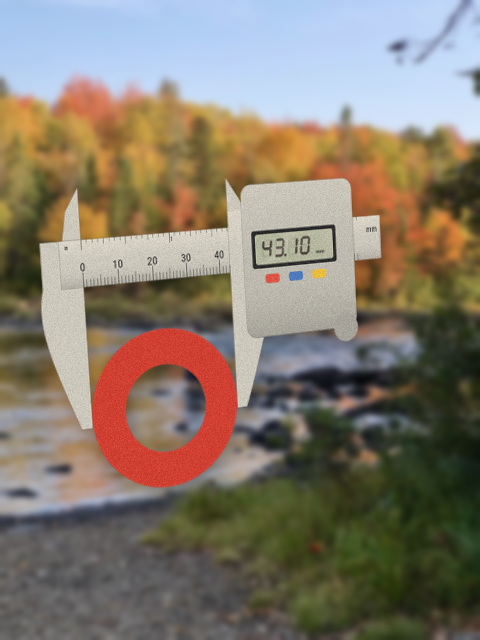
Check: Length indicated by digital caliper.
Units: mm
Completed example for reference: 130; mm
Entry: 43.10; mm
